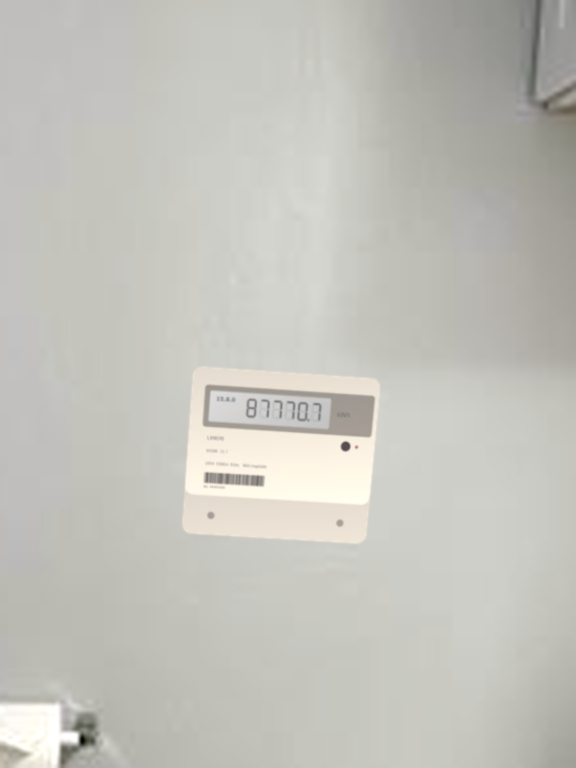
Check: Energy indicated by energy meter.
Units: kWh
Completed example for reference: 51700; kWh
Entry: 87770.7; kWh
